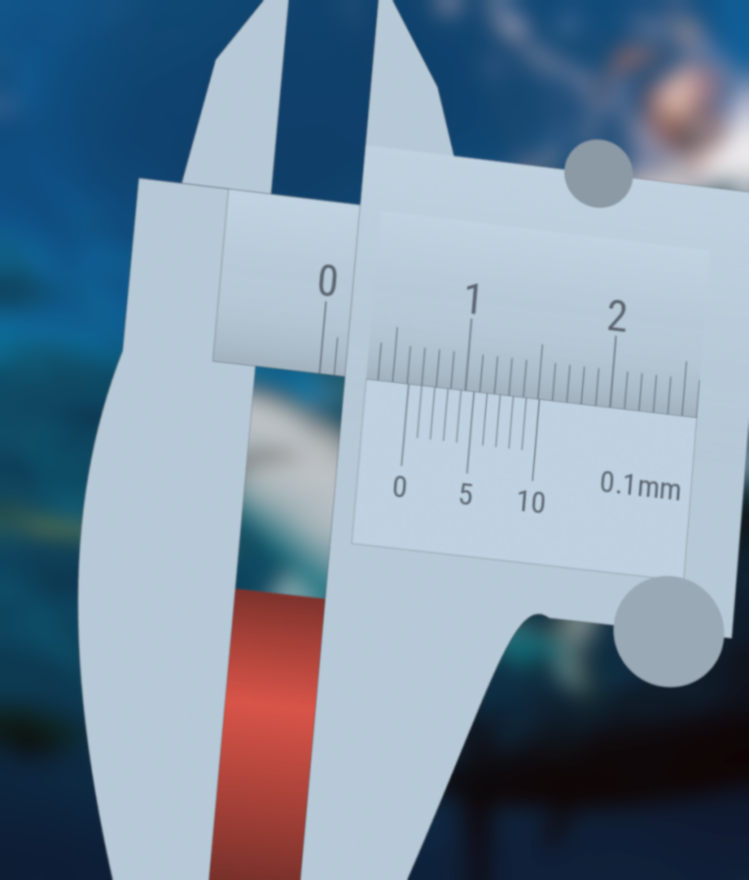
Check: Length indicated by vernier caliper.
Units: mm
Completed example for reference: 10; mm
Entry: 6.1; mm
